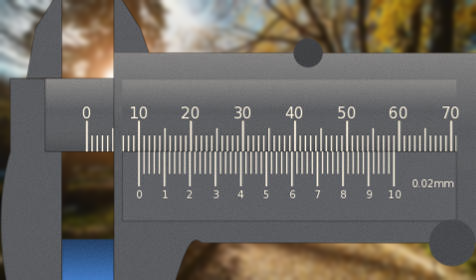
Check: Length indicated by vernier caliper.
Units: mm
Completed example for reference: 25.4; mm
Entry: 10.0; mm
